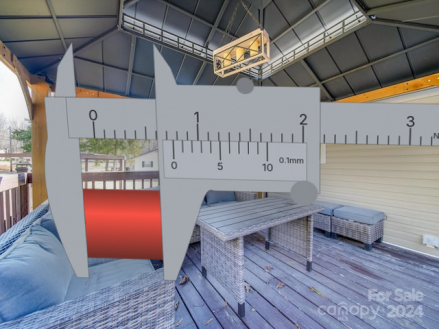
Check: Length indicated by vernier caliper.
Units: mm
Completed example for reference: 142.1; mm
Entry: 7.6; mm
